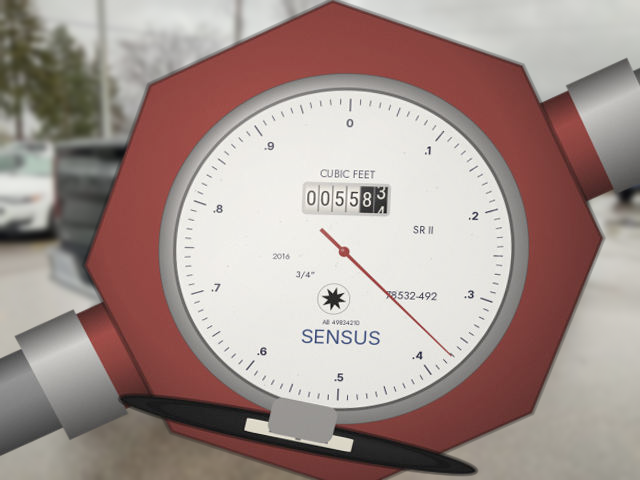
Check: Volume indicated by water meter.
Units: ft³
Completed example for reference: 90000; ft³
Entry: 5583.37; ft³
